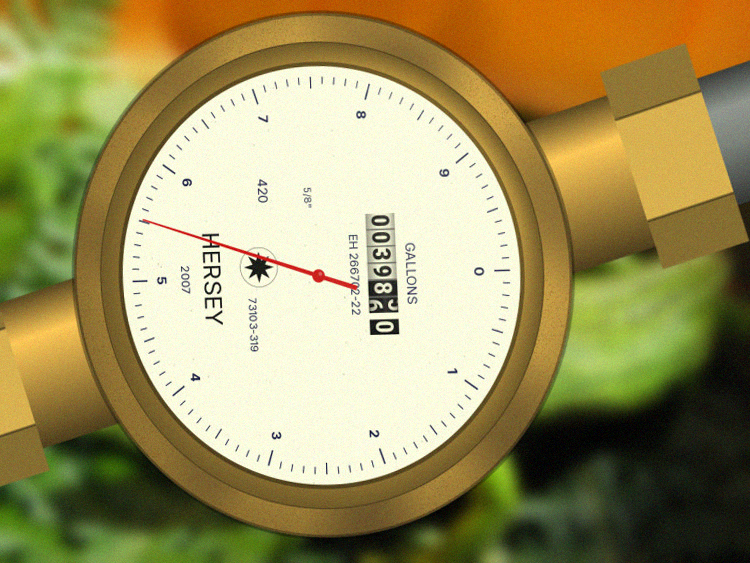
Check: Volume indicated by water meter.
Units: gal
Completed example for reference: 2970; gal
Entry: 39855.5; gal
